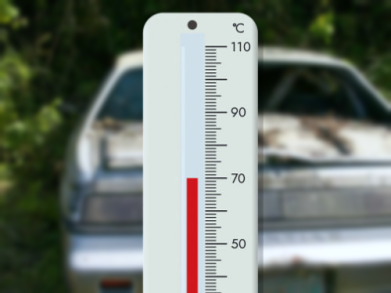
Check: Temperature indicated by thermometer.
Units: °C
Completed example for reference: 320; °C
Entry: 70; °C
